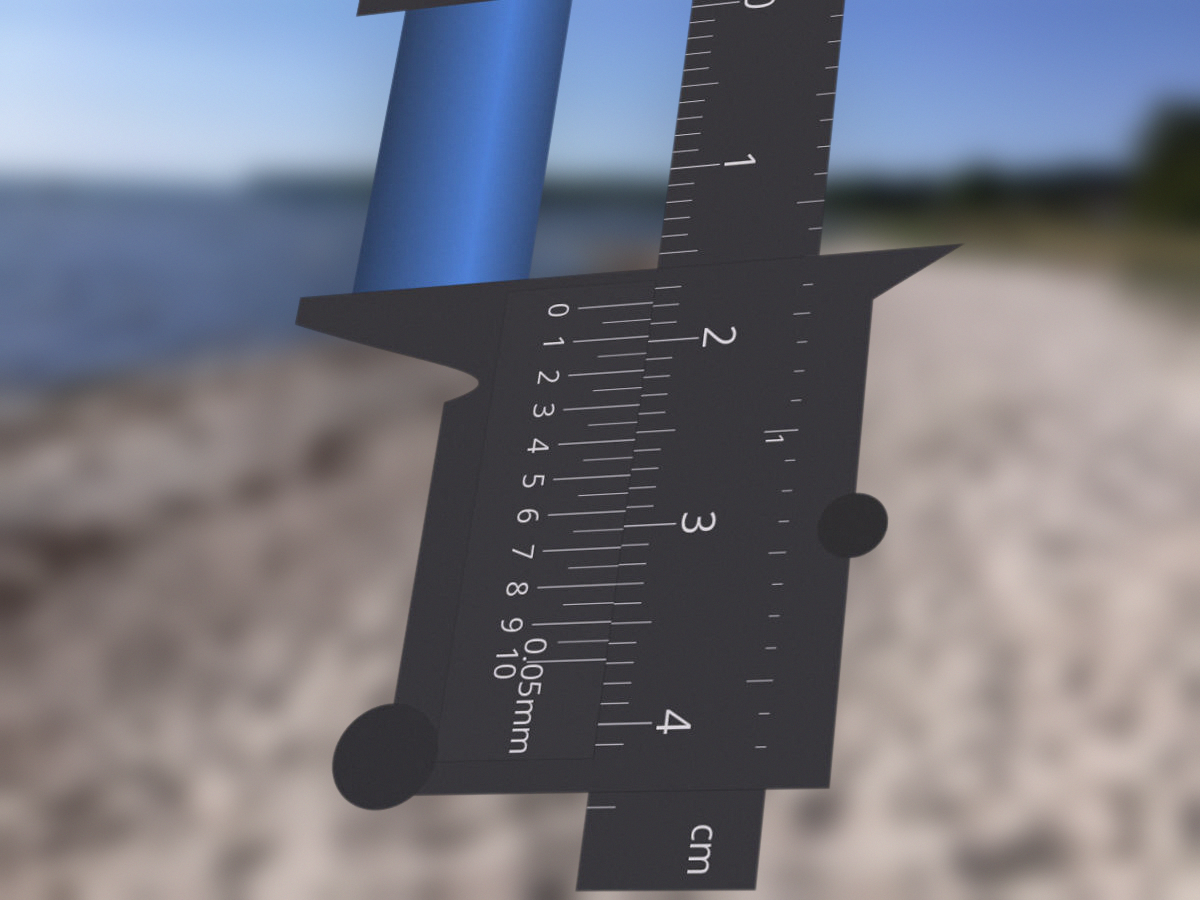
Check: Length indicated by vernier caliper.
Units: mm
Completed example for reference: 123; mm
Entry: 17.8; mm
